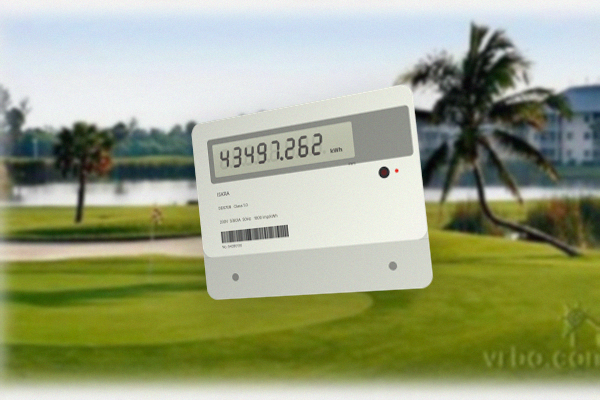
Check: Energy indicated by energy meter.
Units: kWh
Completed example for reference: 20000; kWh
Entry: 43497.262; kWh
